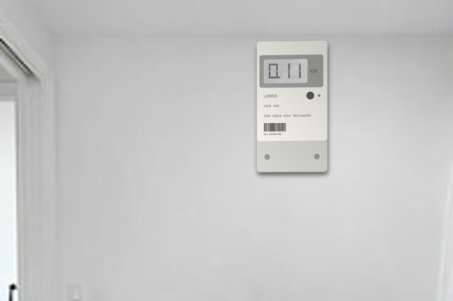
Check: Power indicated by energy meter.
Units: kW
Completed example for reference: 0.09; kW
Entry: 0.11; kW
